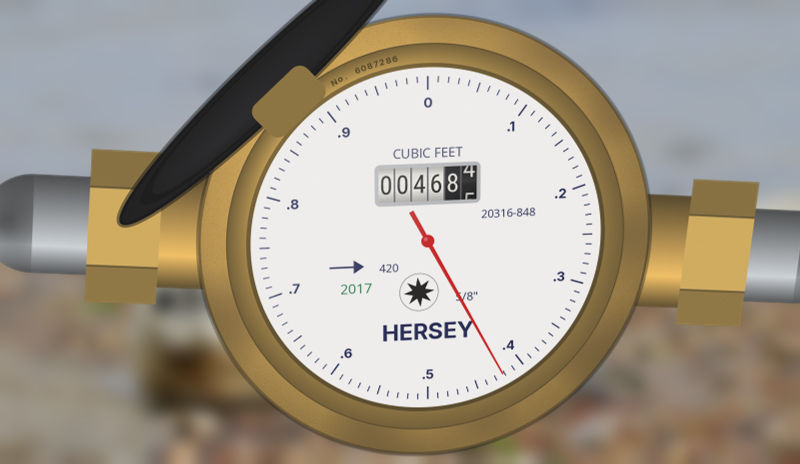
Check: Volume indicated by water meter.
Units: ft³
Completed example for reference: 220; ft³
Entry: 4684.42; ft³
